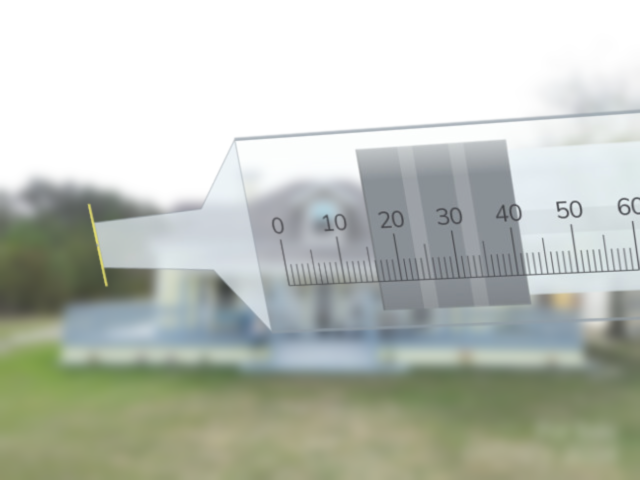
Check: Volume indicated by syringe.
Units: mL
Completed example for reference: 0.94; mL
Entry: 16; mL
